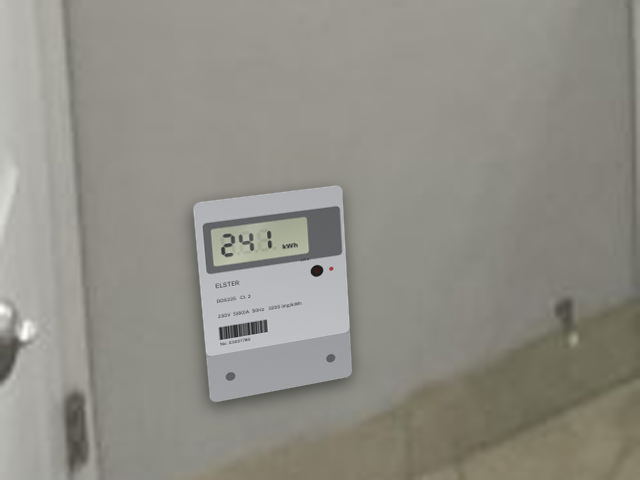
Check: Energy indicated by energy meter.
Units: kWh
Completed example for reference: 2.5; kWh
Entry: 241; kWh
